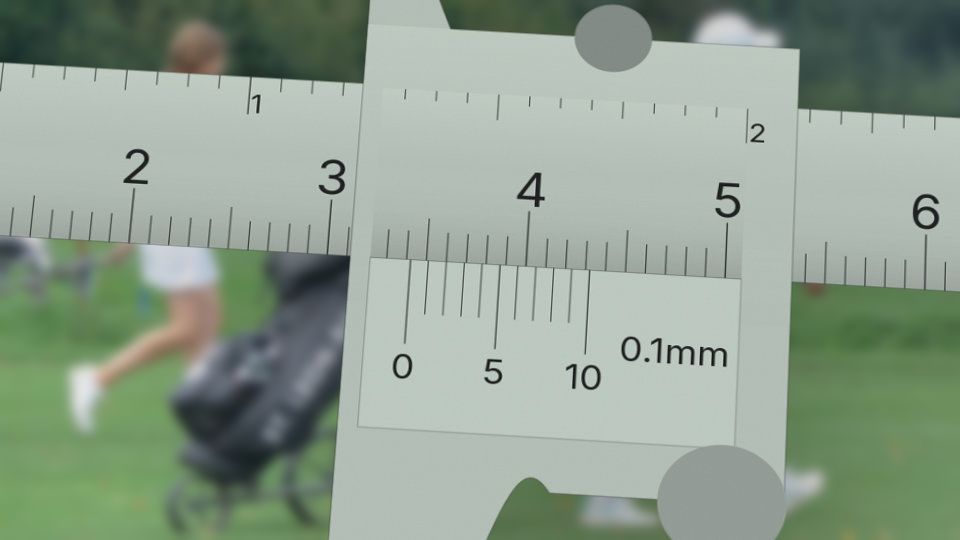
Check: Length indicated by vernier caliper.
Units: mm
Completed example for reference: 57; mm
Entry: 34.2; mm
